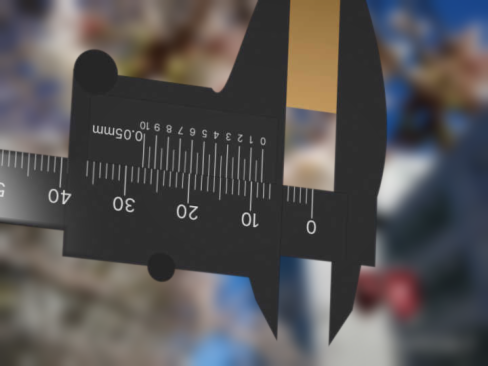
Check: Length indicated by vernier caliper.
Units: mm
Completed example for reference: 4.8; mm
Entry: 8.4; mm
